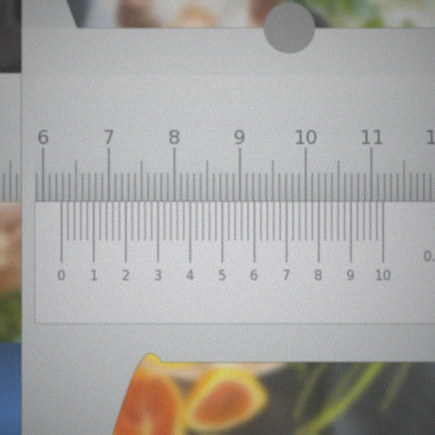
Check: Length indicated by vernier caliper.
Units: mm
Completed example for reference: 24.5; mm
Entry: 62.8; mm
